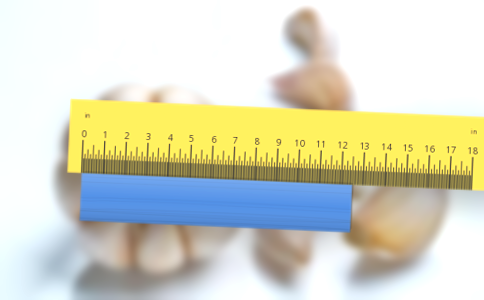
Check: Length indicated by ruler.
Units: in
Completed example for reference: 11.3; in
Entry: 12.5; in
